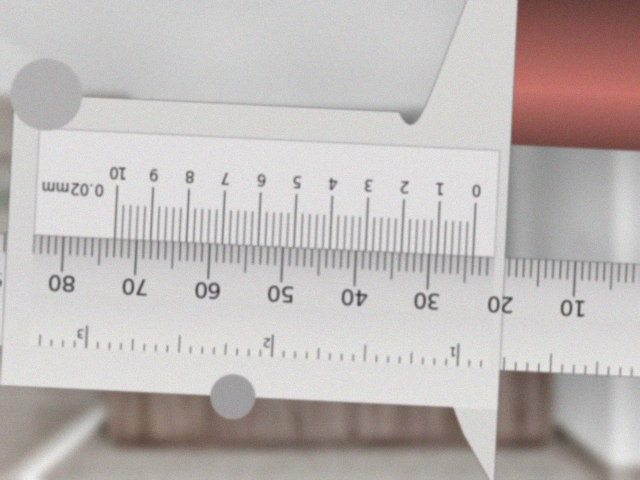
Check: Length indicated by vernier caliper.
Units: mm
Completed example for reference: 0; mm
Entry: 24.0; mm
